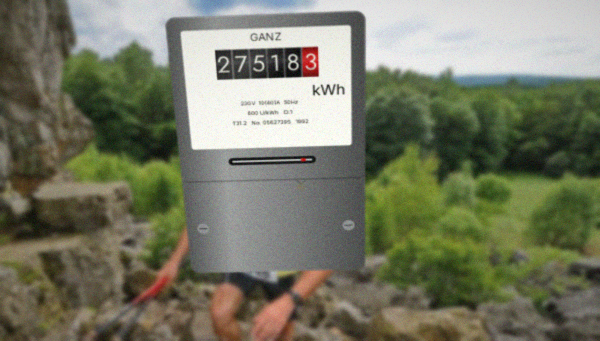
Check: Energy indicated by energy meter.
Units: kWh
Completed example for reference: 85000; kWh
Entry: 27518.3; kWh
